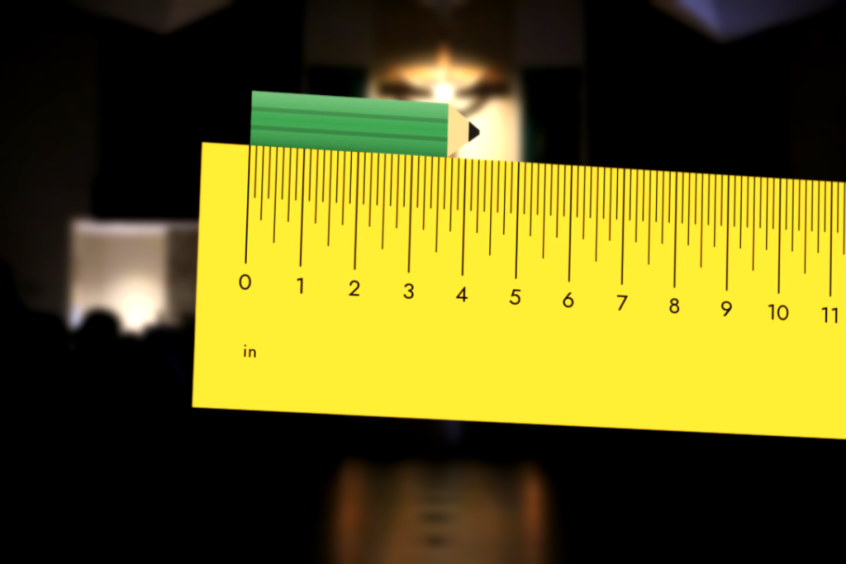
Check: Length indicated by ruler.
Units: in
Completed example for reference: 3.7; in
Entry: 4.25; in
